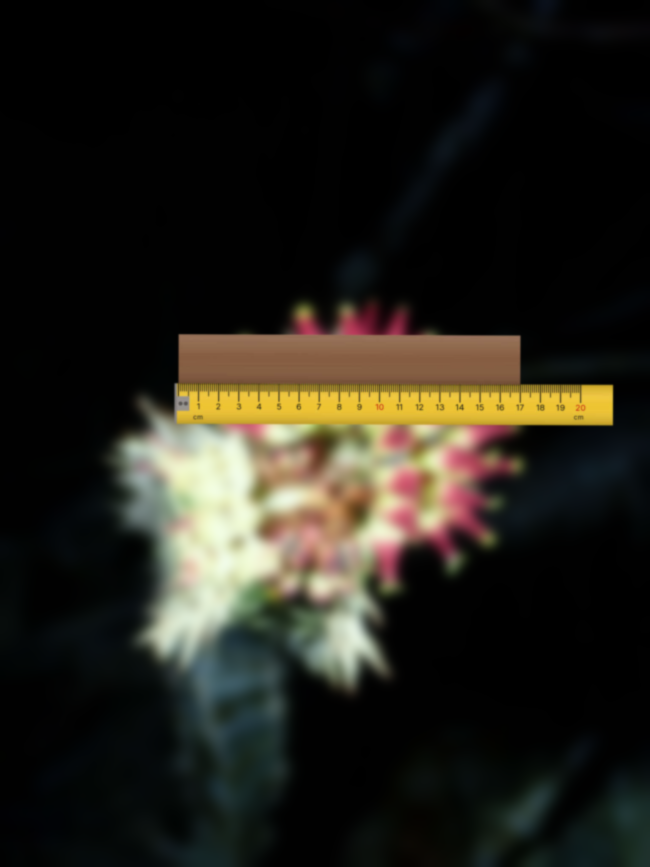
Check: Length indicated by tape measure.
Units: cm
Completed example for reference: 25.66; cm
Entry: 17; cm
